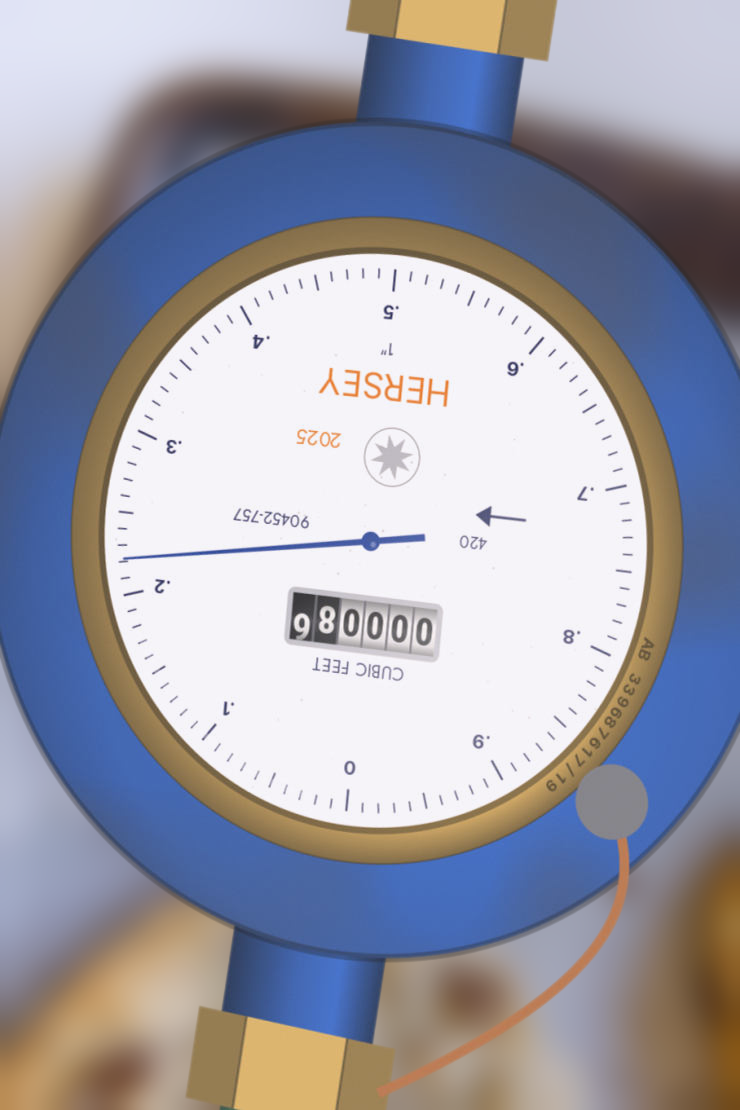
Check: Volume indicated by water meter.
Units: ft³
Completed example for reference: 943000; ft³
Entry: 86.22; ft³
